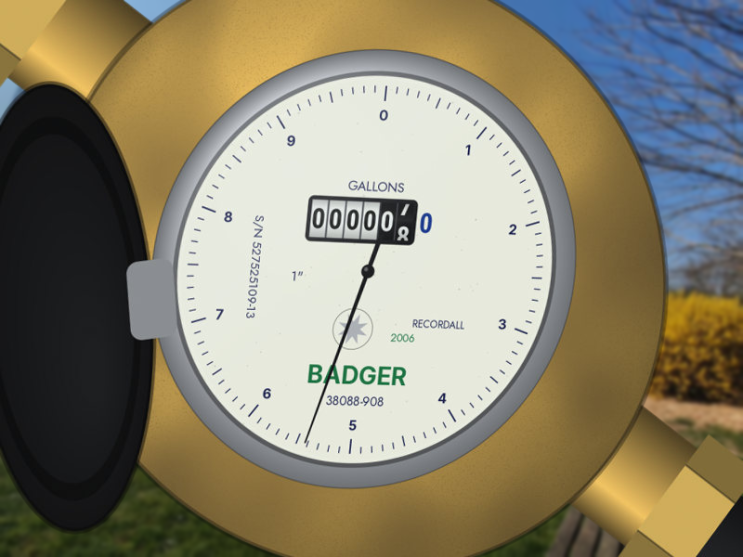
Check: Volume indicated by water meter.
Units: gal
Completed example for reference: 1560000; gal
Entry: 75.4; gal
